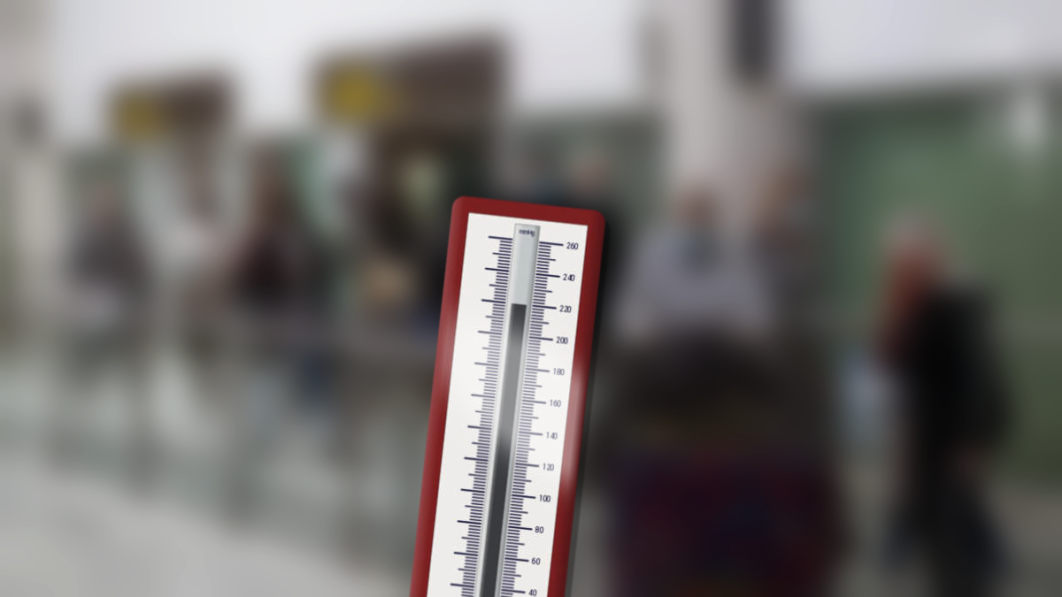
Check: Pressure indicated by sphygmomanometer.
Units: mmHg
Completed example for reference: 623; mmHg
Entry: 220; mmHg
